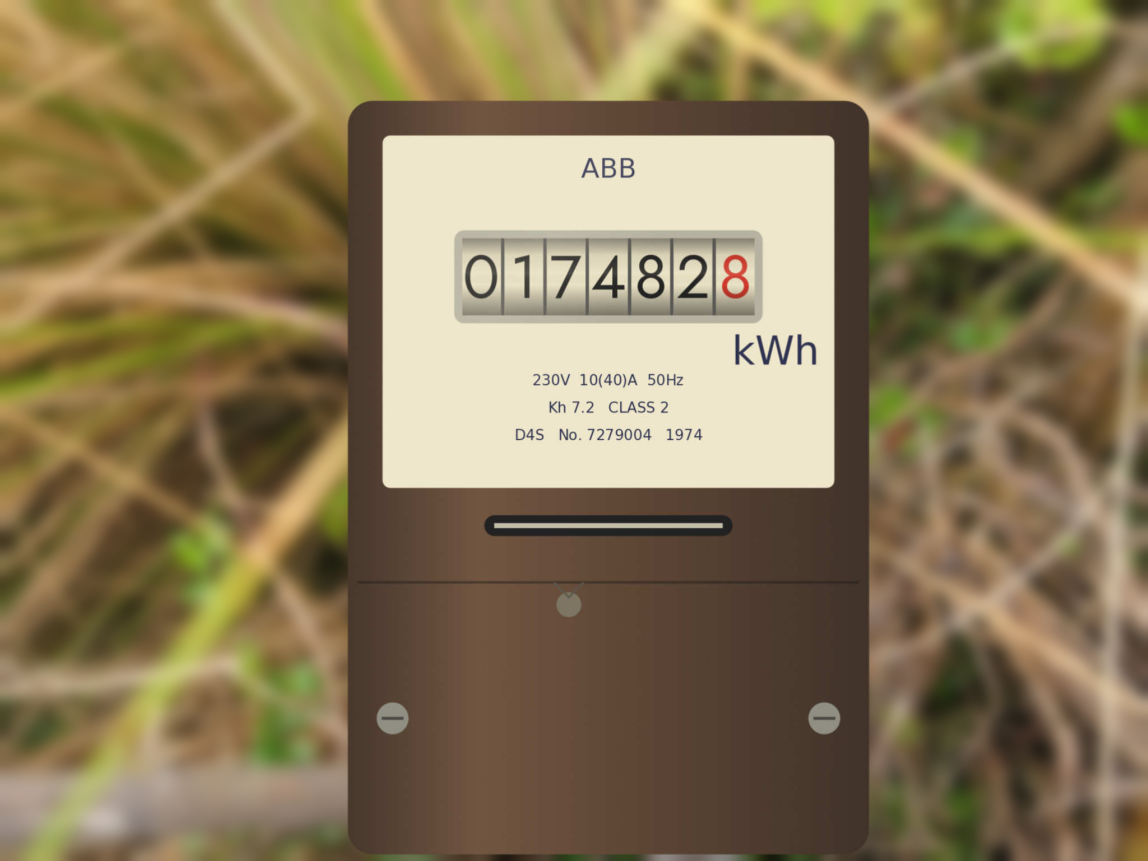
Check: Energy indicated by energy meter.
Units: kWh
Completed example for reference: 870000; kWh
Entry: 17482.8; kWh
